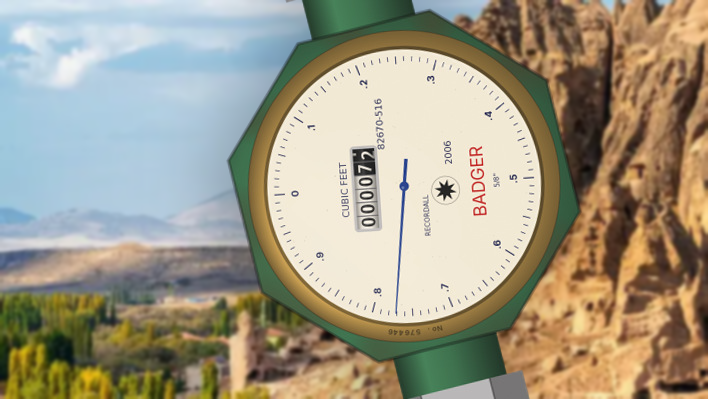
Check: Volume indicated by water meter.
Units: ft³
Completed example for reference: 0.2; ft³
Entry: 71.77; ft³
